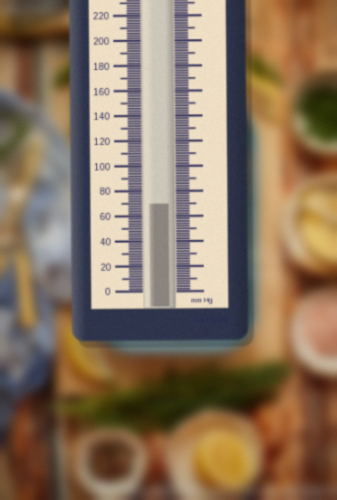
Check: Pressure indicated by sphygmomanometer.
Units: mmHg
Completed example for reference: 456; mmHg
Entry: 70; mmHg
